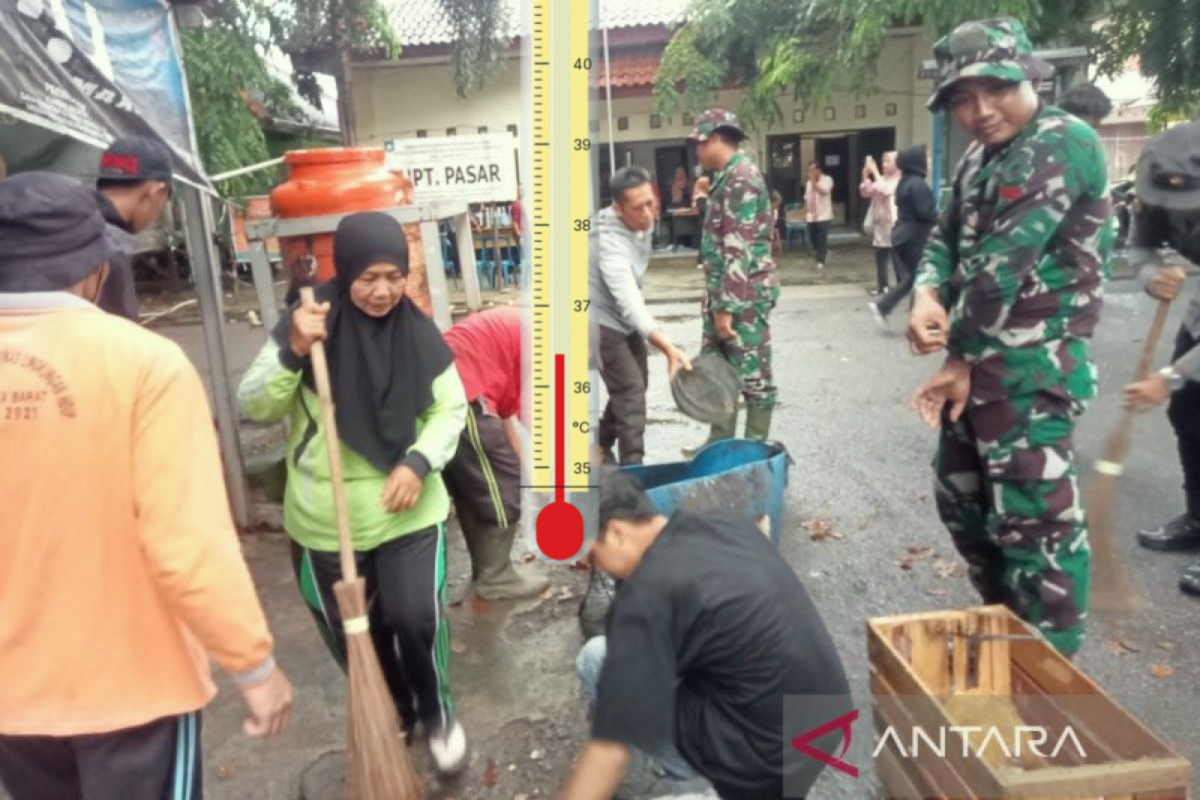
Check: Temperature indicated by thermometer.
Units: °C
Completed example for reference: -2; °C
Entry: 36.4; °C
